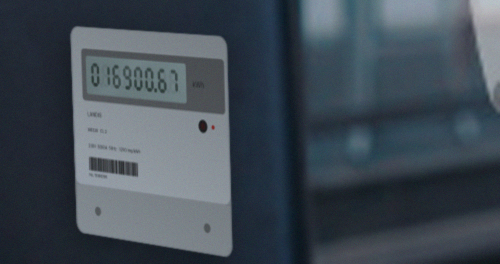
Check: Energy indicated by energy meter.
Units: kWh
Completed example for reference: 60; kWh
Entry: 16900.67; kWh
